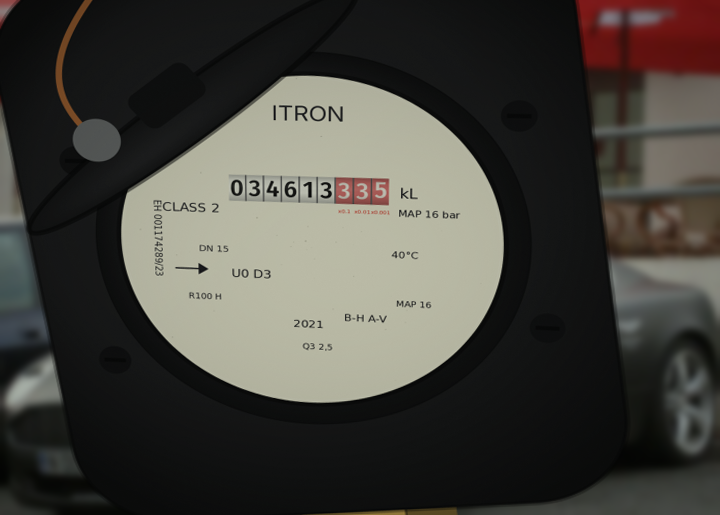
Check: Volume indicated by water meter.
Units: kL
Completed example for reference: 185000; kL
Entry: 34613.335; kL
